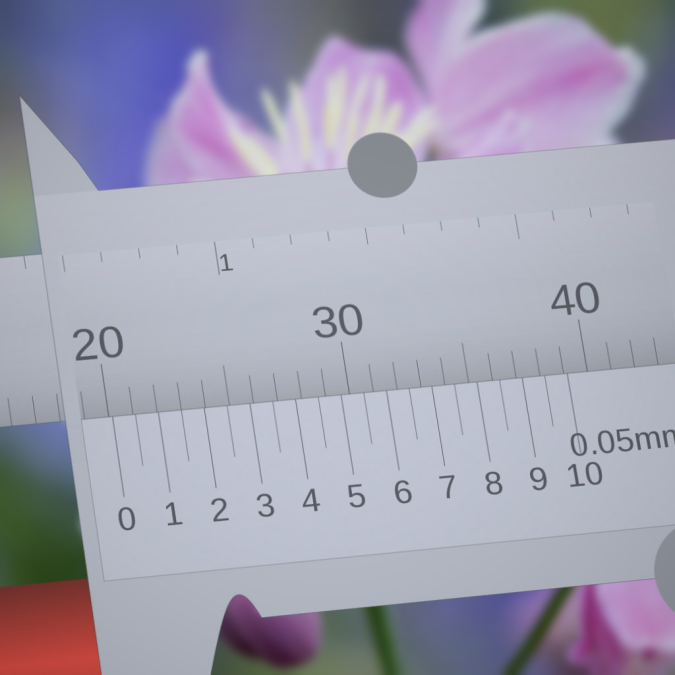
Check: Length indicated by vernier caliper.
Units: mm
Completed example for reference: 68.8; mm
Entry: 20.15; mm
